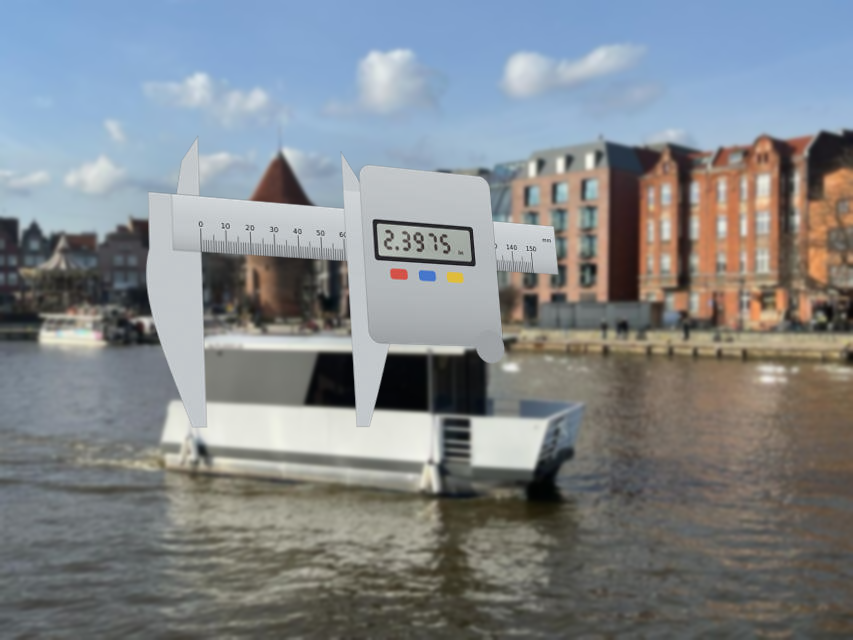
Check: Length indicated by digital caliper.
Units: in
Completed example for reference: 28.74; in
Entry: 2.3975; in
